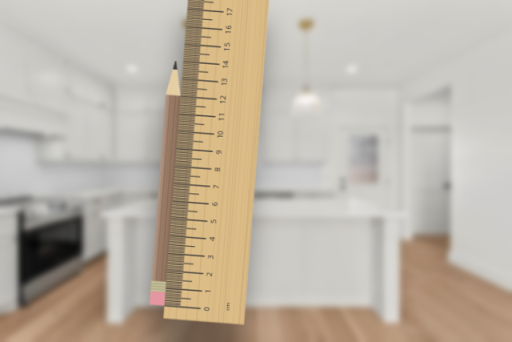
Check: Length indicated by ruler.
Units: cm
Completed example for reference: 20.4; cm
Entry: 14; cm
